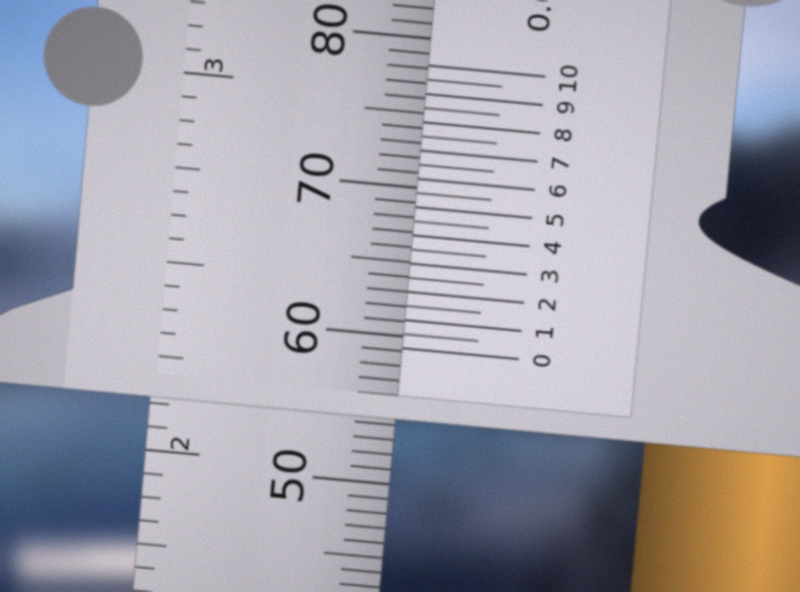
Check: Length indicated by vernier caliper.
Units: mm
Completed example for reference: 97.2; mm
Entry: 59.2; mm
